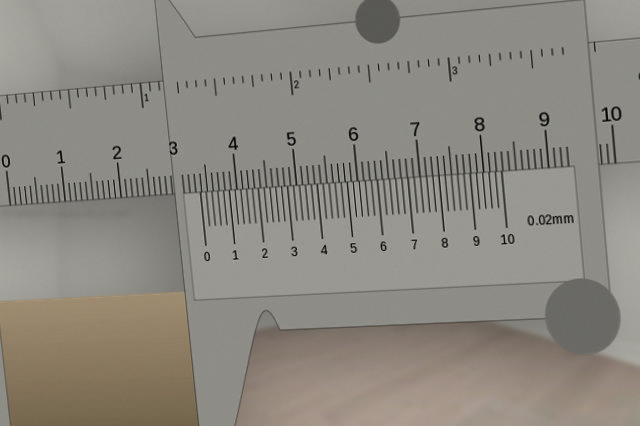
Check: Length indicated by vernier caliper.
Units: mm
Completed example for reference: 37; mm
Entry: 33.8; mm
